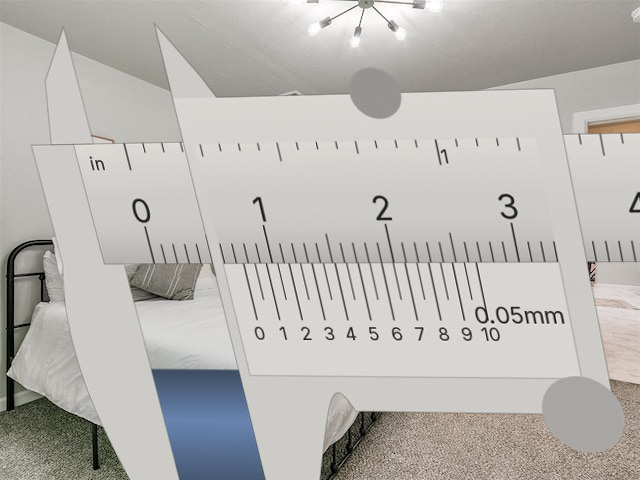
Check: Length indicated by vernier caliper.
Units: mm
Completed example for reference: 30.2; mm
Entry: 7.6; mm
